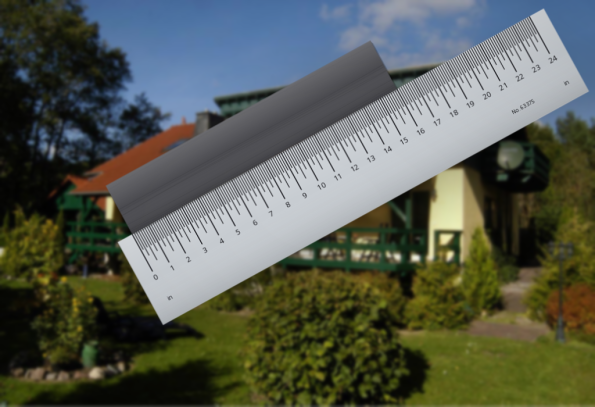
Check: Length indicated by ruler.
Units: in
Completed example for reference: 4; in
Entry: 16; in
